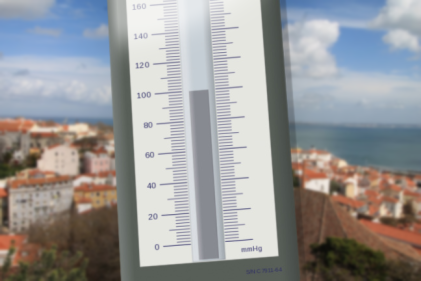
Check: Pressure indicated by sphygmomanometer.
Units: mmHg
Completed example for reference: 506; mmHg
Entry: 100; mmHg
